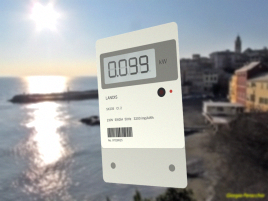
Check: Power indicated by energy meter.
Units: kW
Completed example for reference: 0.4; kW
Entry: 0.099; kW
